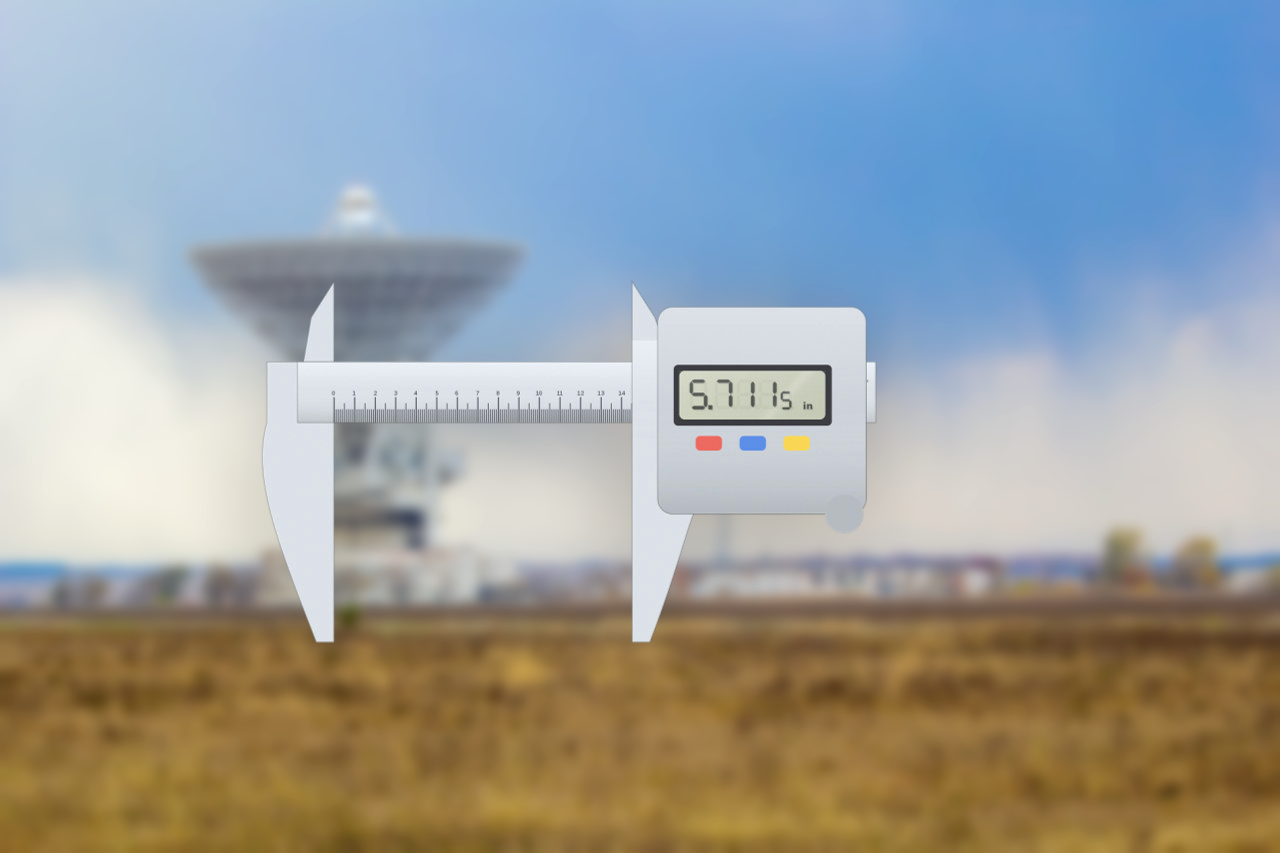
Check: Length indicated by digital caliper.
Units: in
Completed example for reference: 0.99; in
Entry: 5.7115; in
